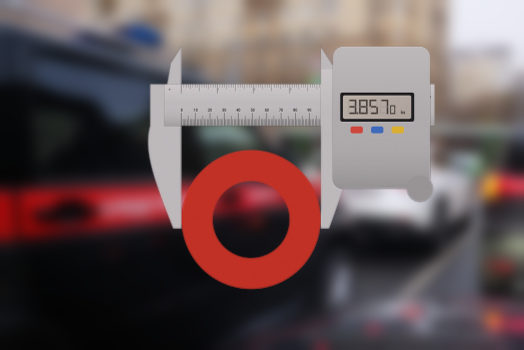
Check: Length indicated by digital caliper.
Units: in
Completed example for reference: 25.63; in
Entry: 3.8570; in
